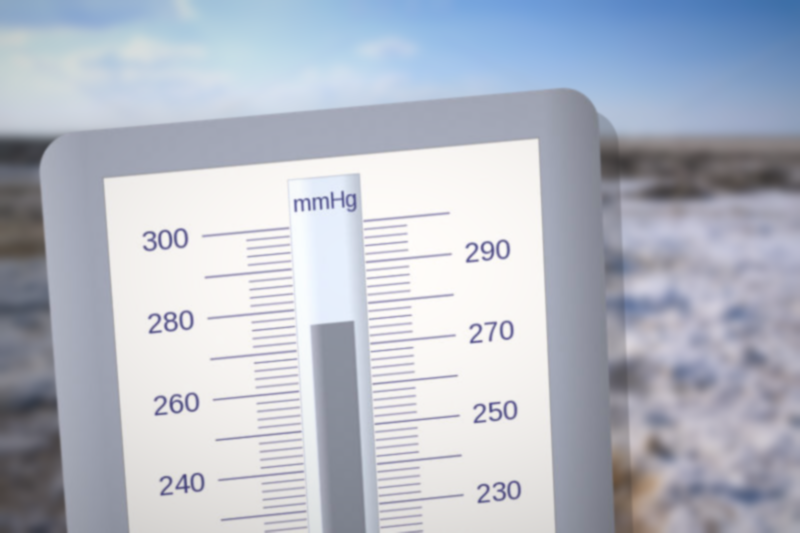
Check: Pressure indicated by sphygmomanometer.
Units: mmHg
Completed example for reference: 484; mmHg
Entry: 276; mmHg
